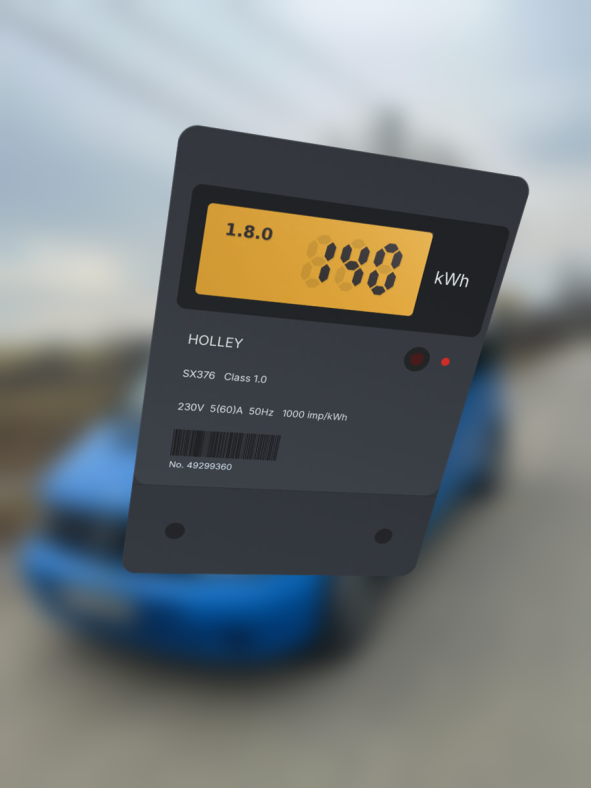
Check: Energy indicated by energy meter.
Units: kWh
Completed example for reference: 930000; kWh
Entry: 140; kWh
